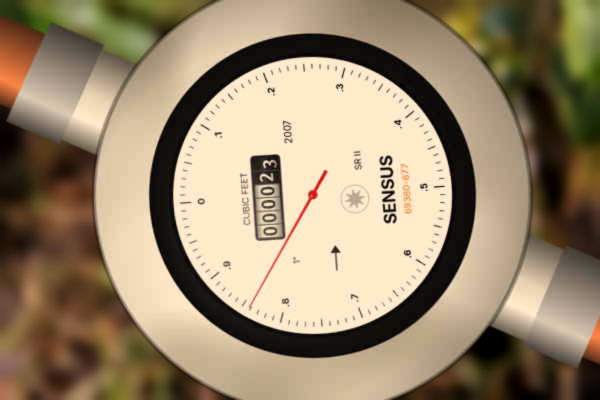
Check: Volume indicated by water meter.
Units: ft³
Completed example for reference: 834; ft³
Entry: 22.84; ft³
